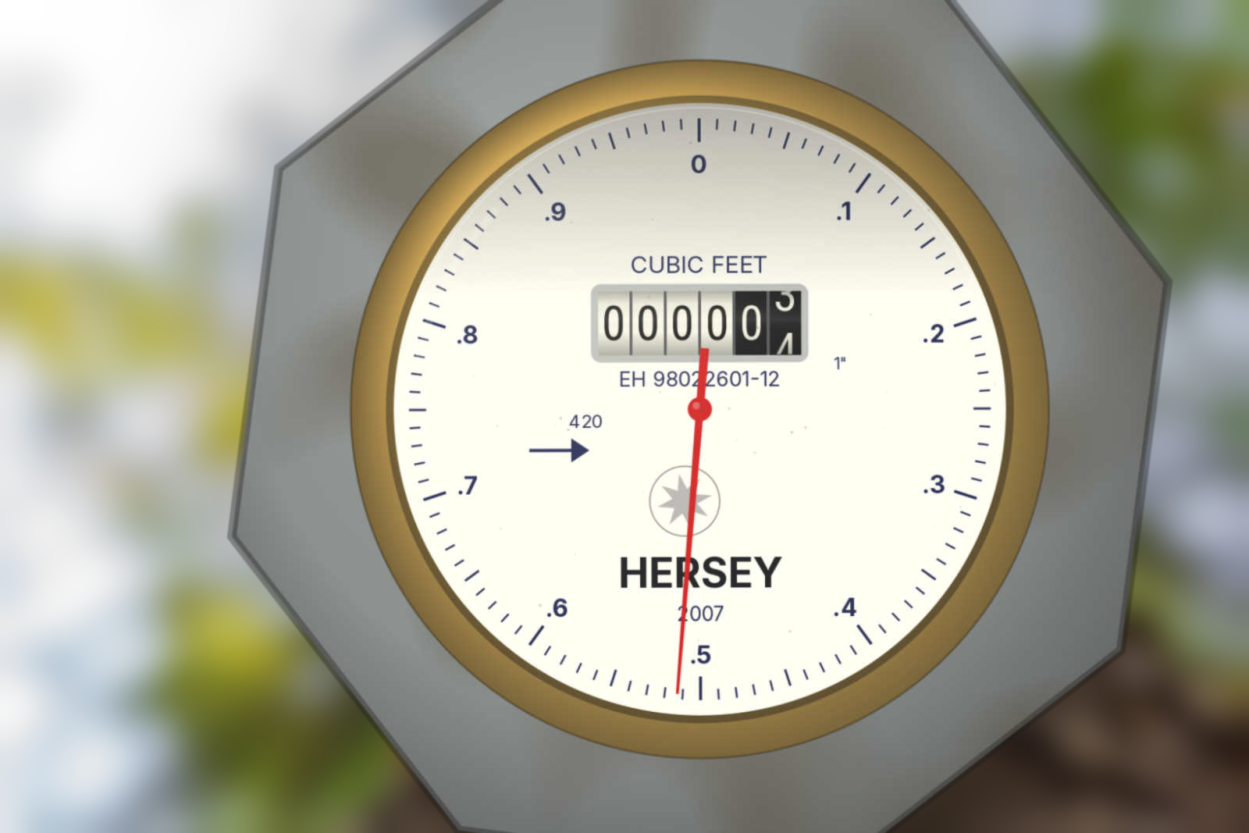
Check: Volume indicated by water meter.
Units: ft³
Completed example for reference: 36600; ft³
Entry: 3.51; ft³
